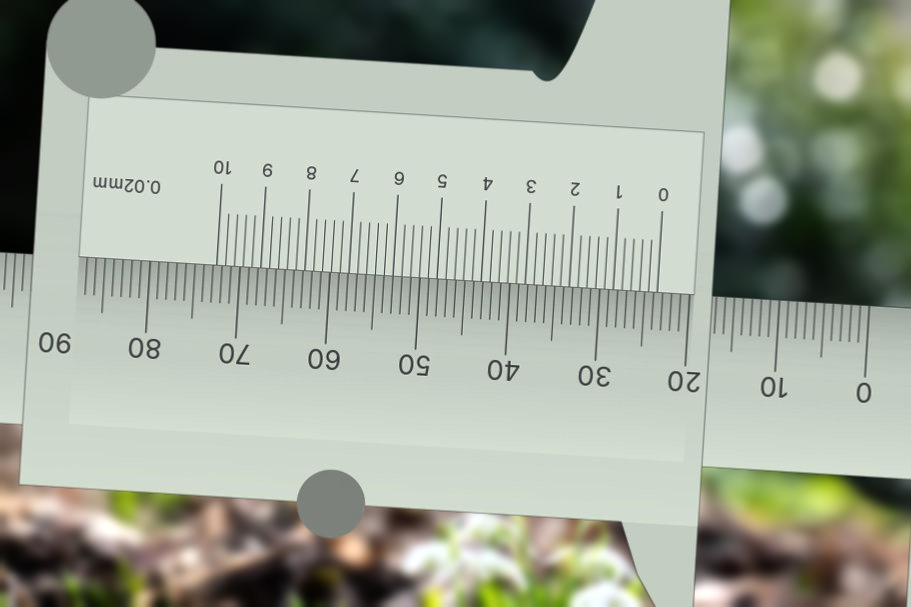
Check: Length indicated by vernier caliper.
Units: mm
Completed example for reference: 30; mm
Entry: 23.6; mm
